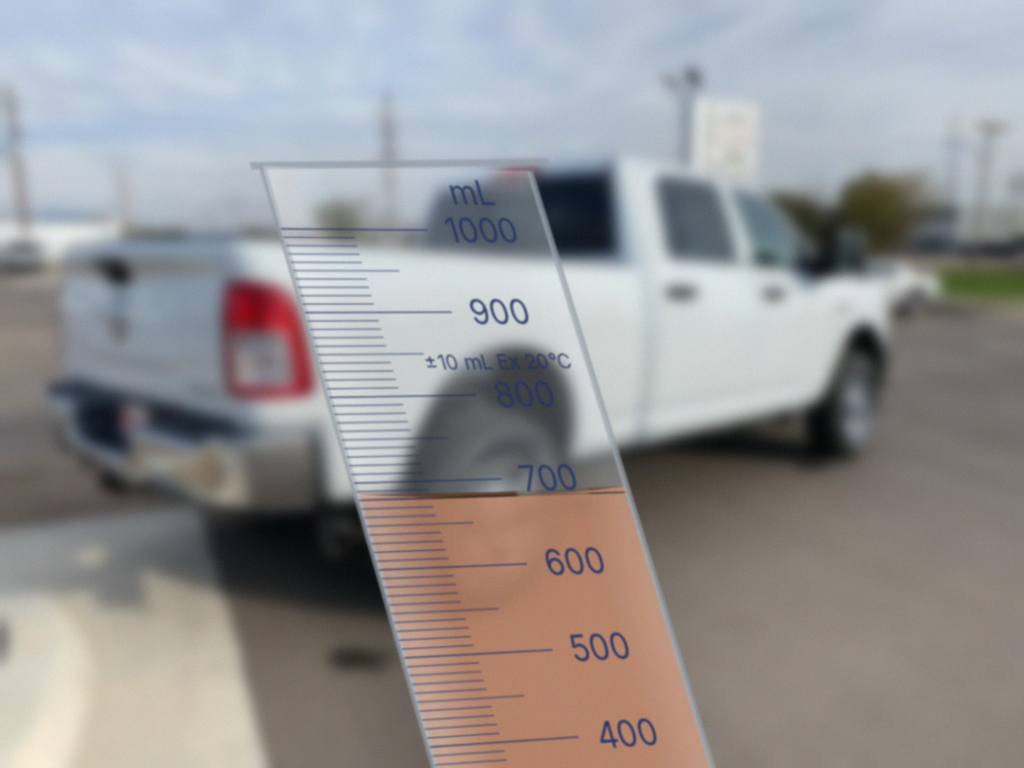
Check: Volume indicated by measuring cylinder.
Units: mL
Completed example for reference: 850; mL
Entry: 680; mL
